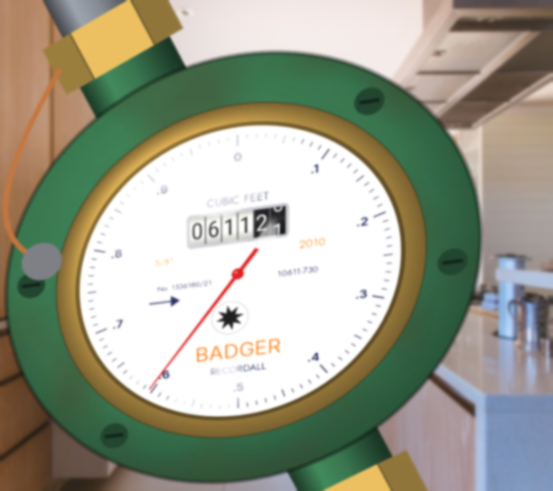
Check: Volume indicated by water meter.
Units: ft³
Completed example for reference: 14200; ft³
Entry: 61120.60; ft³
